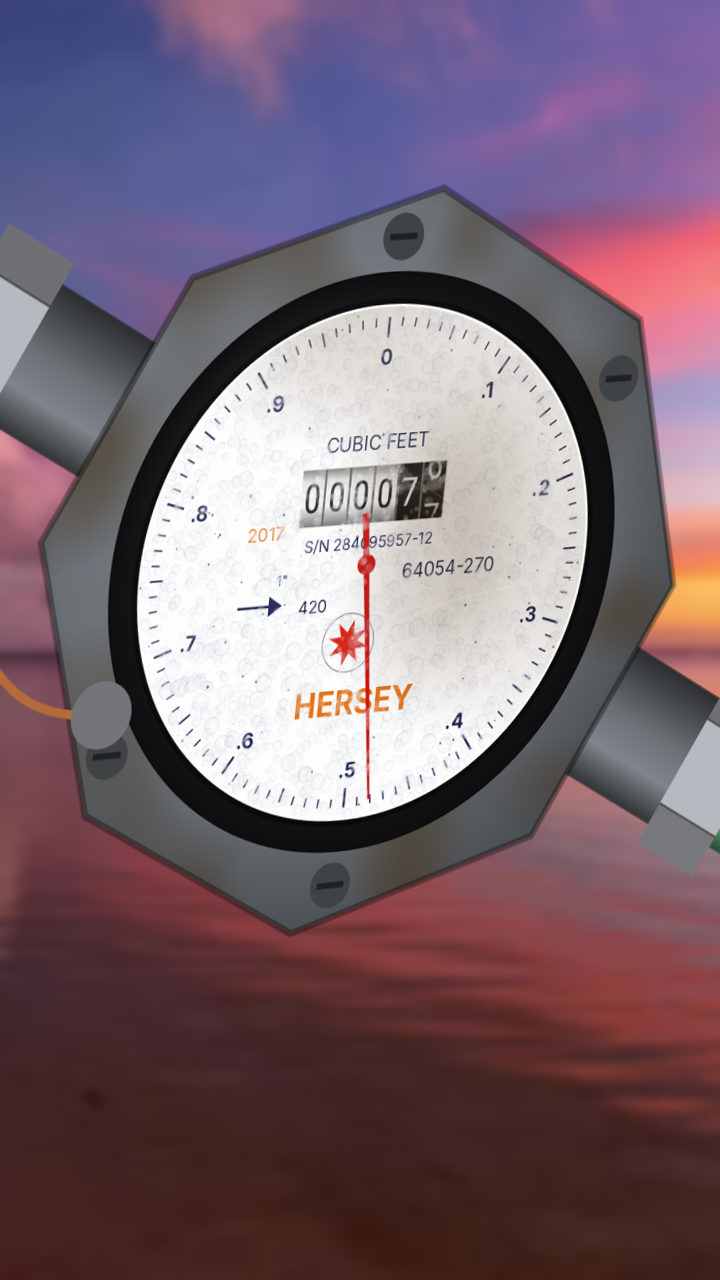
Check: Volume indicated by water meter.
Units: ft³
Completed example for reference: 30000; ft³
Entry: 76.48; ft³
